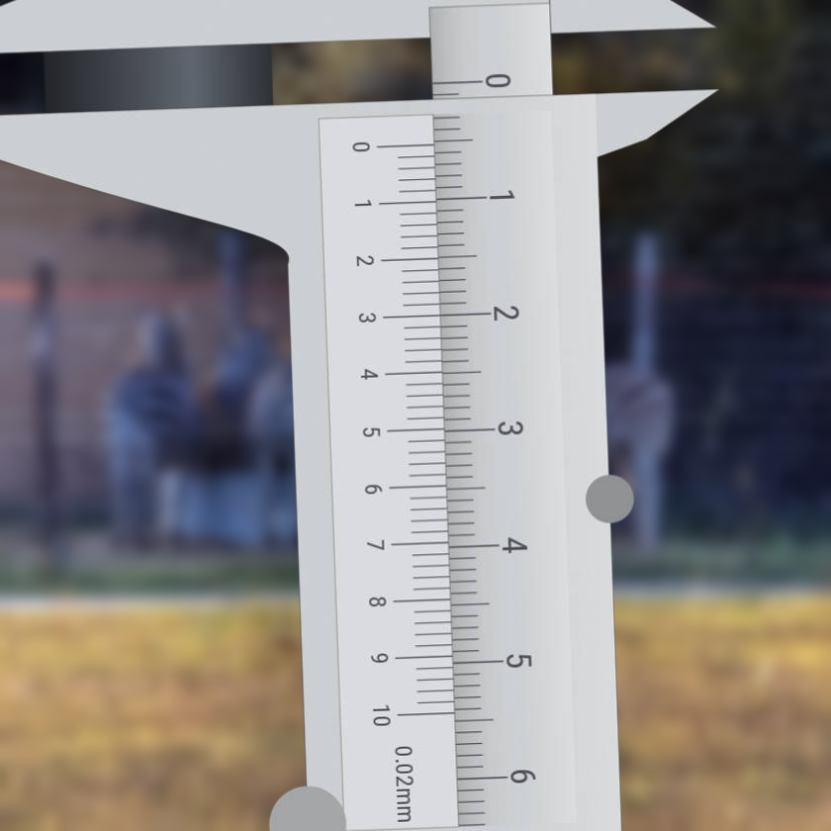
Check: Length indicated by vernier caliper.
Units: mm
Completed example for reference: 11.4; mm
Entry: 5.3; mm
